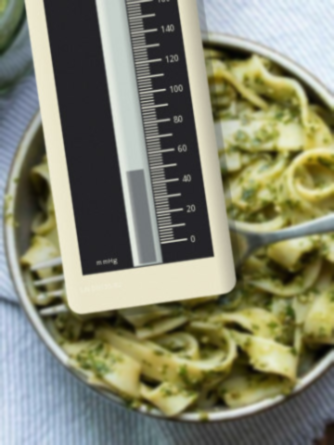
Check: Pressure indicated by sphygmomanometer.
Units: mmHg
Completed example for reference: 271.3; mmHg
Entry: 50; mmHg
